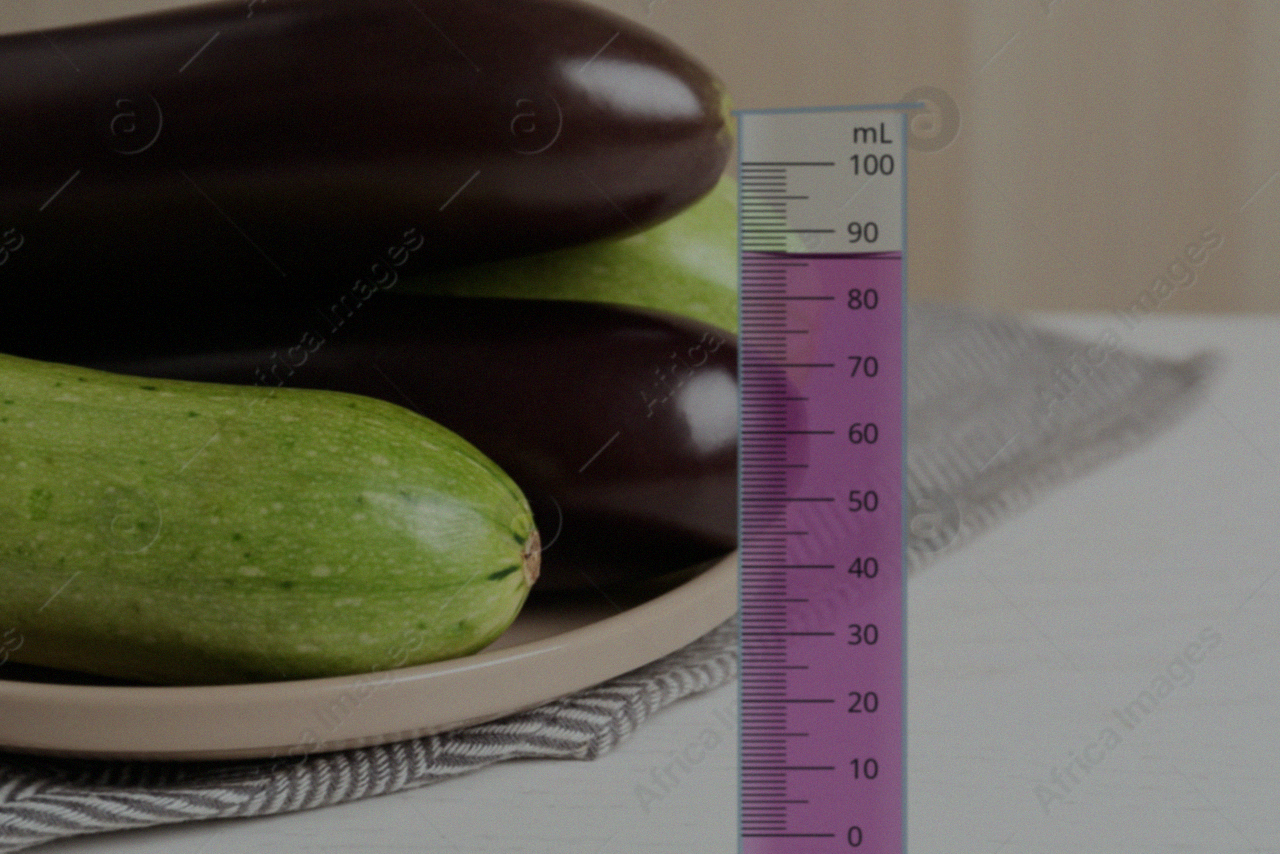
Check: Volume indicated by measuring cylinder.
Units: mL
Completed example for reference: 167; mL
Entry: 86; mL
